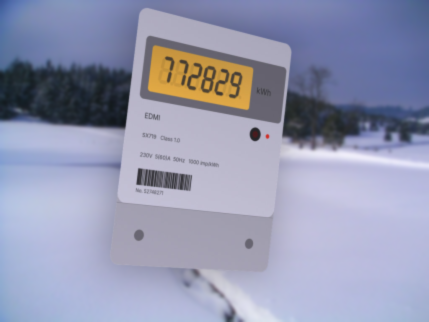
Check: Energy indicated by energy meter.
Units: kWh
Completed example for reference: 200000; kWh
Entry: 772829; kWh
